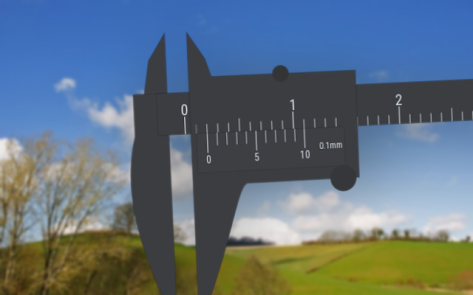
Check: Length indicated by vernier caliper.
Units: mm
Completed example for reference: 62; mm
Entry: 2.0; mm
